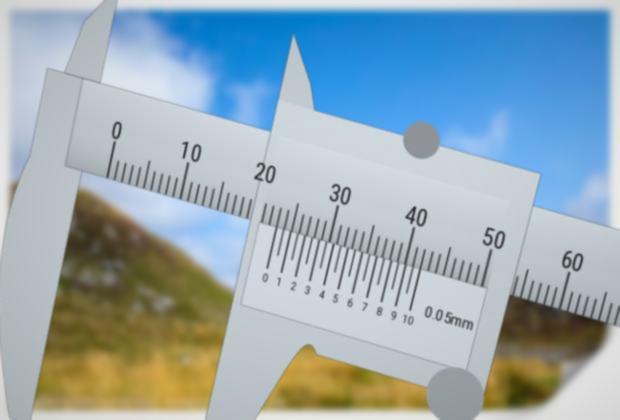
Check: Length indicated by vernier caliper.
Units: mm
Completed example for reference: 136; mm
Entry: 23.0; mm
